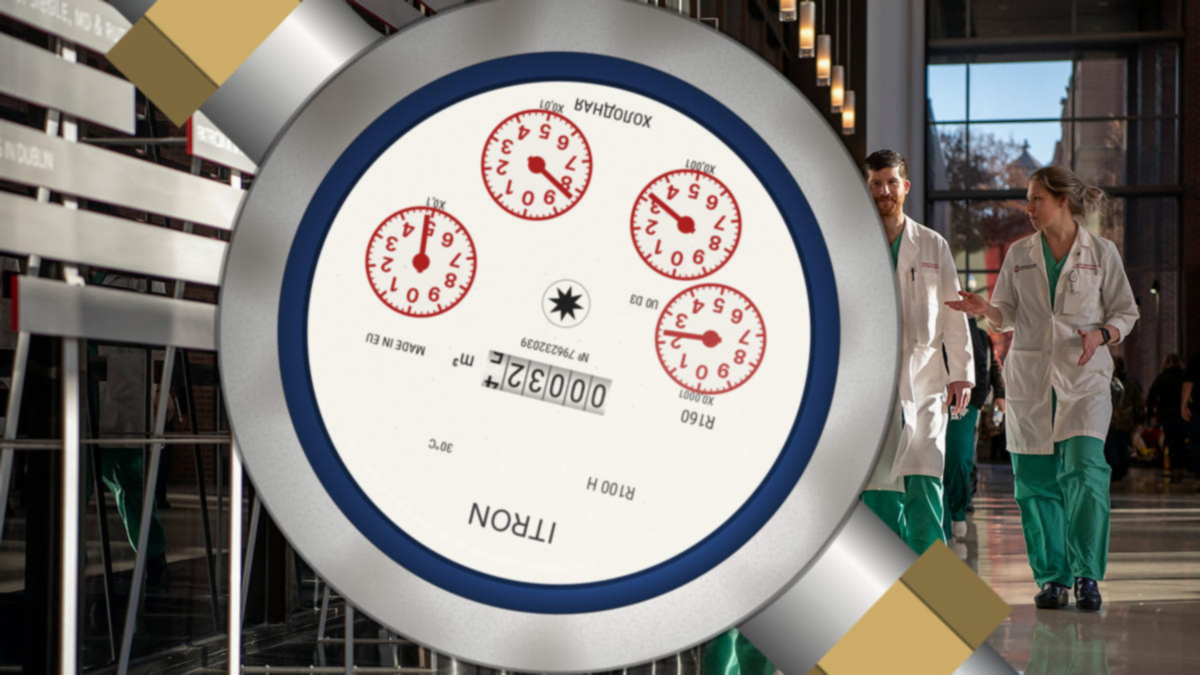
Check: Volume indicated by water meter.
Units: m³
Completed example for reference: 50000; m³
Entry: 324.4832; m³
